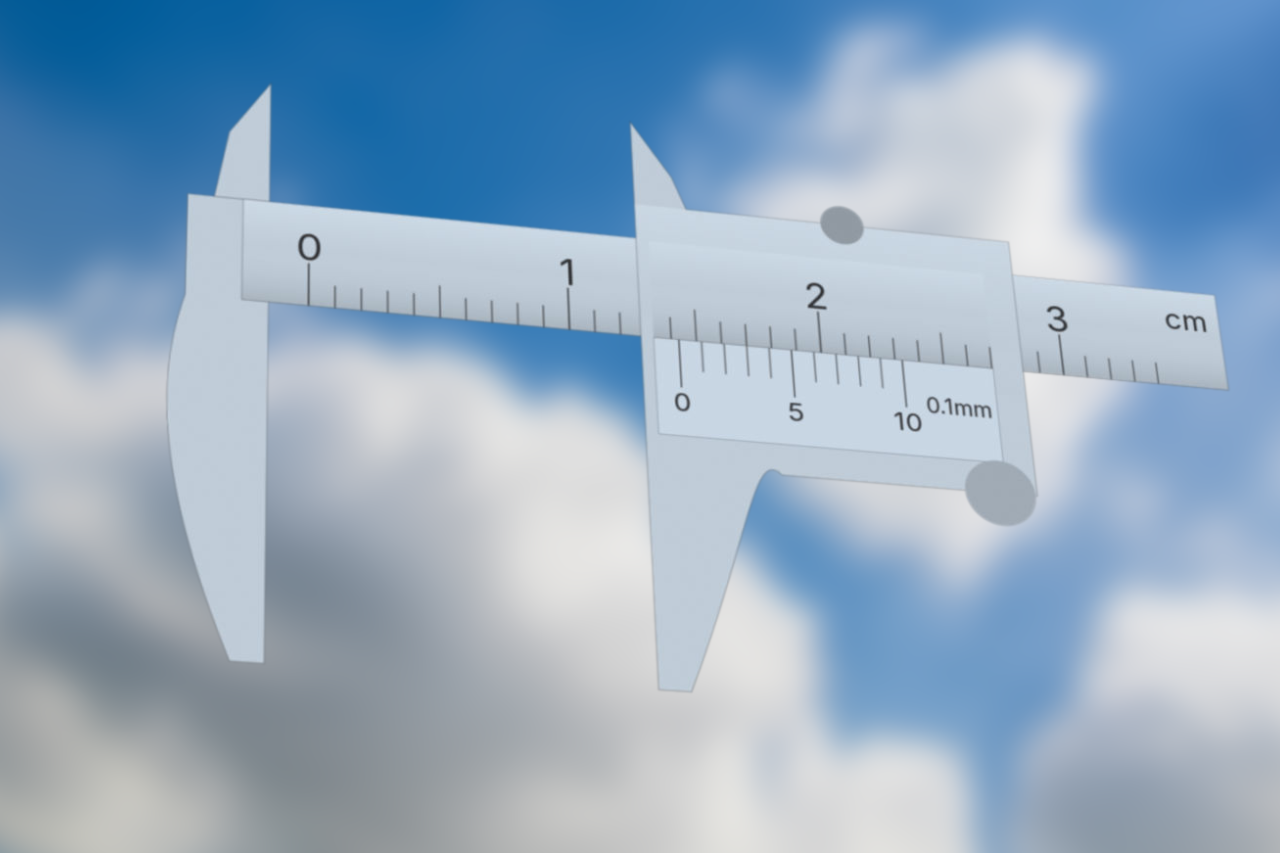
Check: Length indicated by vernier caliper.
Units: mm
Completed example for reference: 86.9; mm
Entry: 14.3; mm
